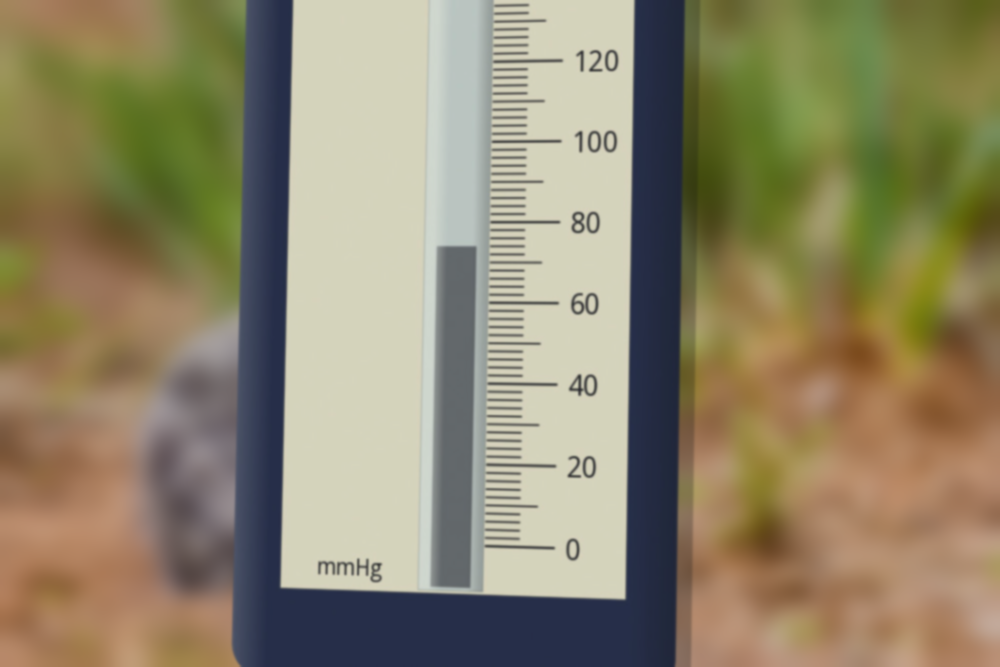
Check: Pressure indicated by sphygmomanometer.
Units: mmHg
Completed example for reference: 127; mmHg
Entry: 74; mmHg
